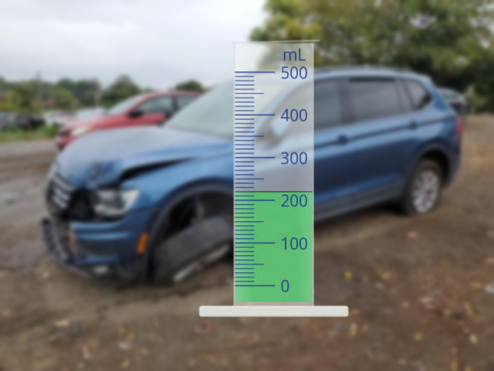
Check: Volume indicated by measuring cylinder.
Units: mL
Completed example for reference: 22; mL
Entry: 220; mL
